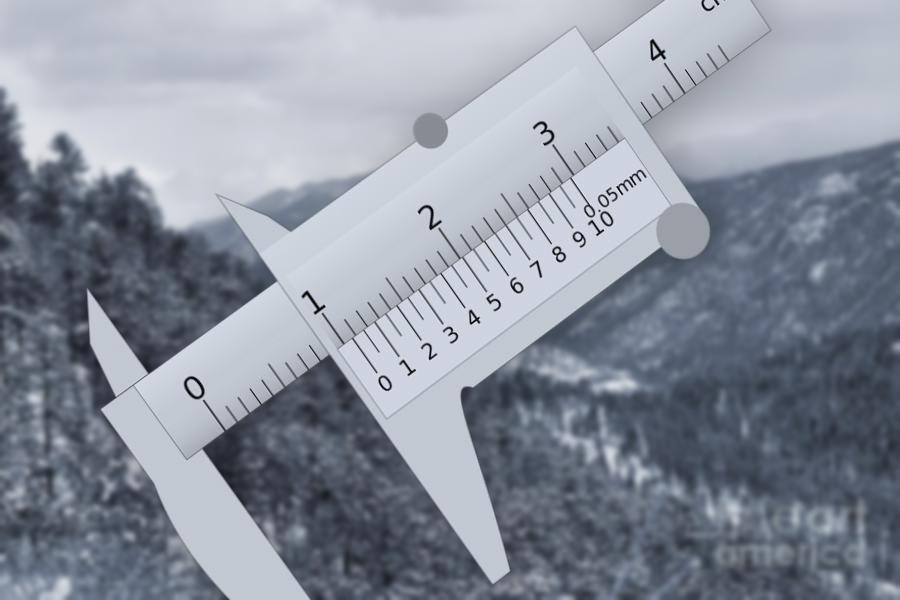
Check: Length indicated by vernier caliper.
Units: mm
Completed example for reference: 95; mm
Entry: 10.7; mm
